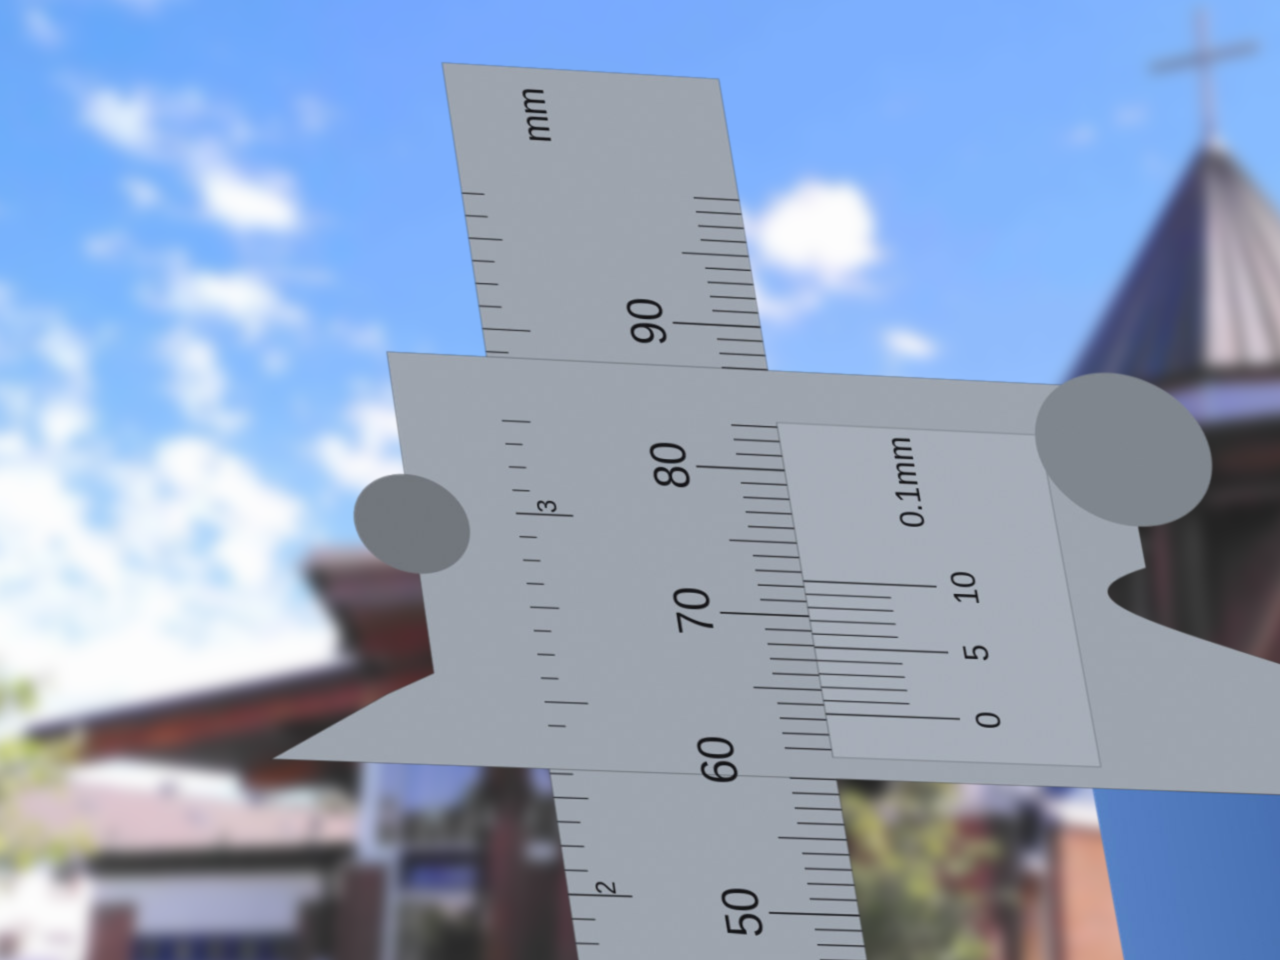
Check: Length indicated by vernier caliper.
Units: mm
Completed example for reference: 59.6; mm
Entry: 63.4; mm
